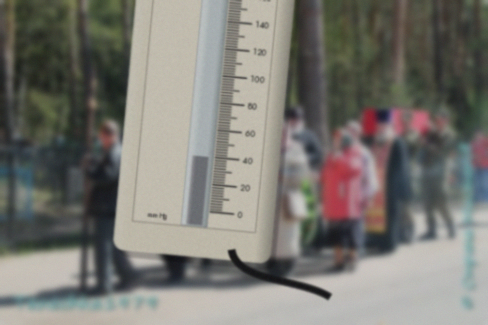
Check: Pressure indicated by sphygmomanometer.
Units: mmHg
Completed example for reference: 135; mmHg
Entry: 40; mmHg
